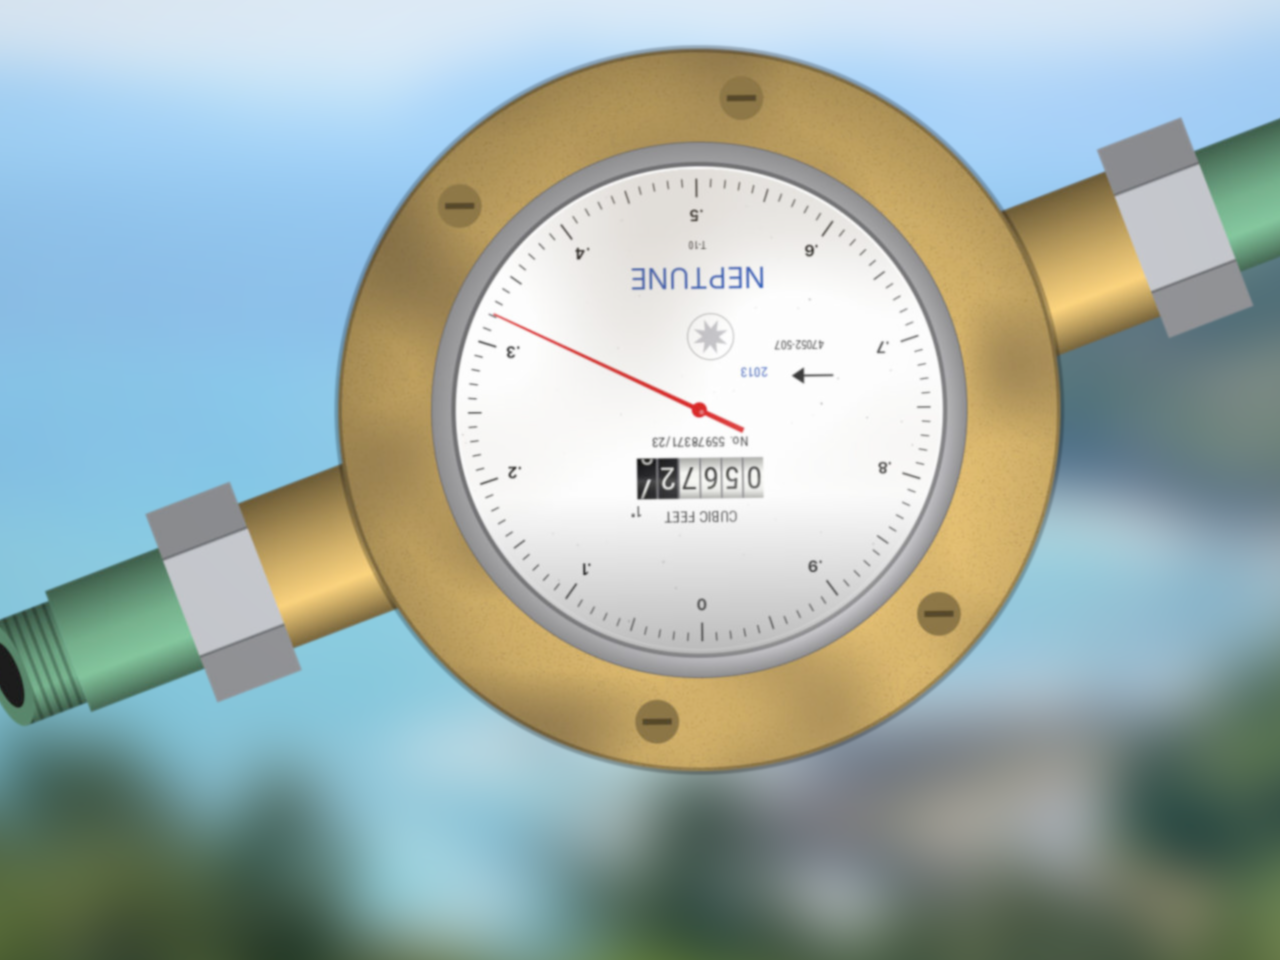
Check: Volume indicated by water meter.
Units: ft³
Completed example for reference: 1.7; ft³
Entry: 56727.32; ft³
